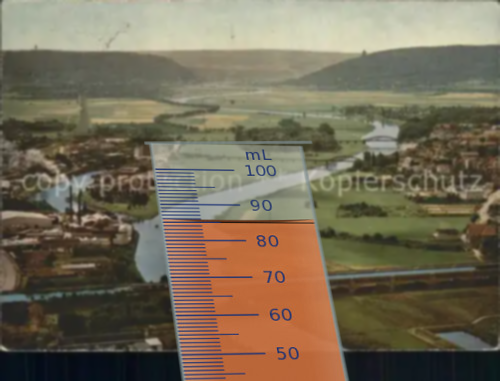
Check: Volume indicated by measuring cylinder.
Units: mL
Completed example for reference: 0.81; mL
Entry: 85; mL
